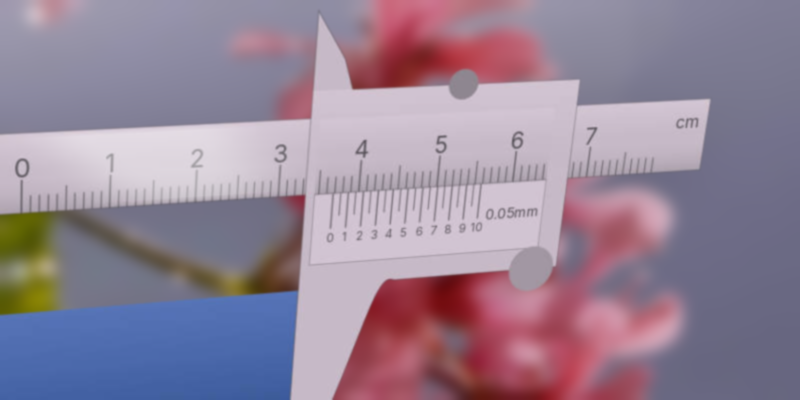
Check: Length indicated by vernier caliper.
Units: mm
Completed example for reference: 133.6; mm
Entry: 36.8; mm
